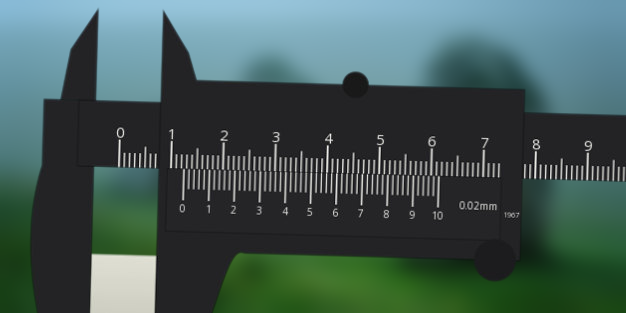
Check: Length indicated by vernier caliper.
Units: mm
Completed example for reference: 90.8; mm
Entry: 12.5; mm
